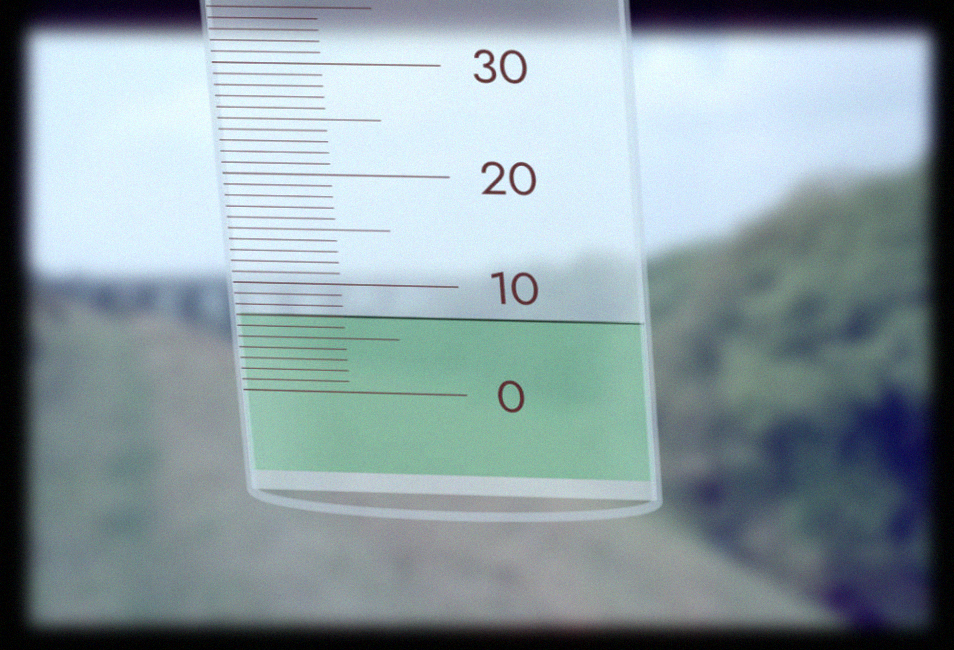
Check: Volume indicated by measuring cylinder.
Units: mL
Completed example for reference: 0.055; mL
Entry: 7; mL
